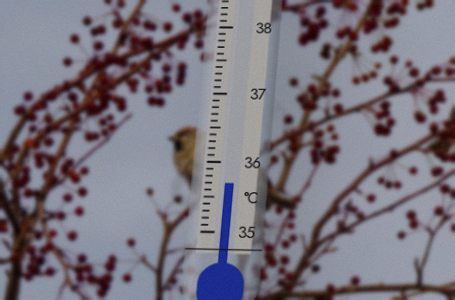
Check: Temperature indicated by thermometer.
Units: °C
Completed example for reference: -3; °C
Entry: 35.7; °C
